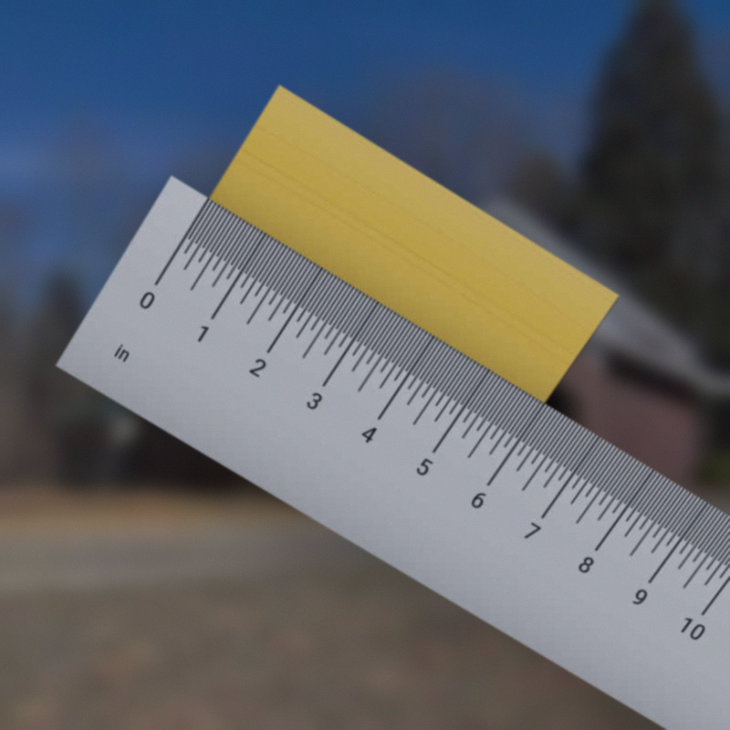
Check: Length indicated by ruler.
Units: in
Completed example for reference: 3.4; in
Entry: 6; in
